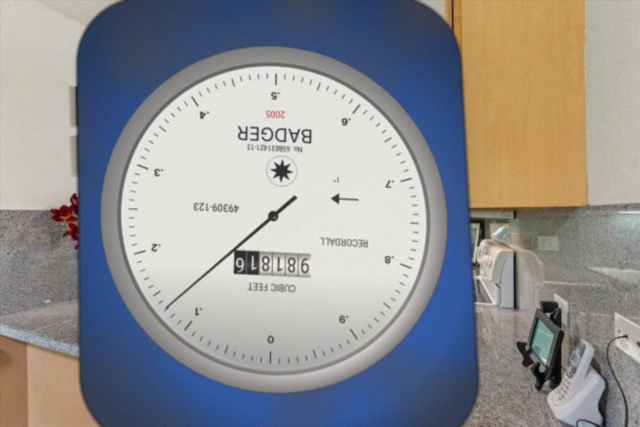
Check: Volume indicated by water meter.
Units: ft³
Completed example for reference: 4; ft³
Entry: 981816.13; ft³
